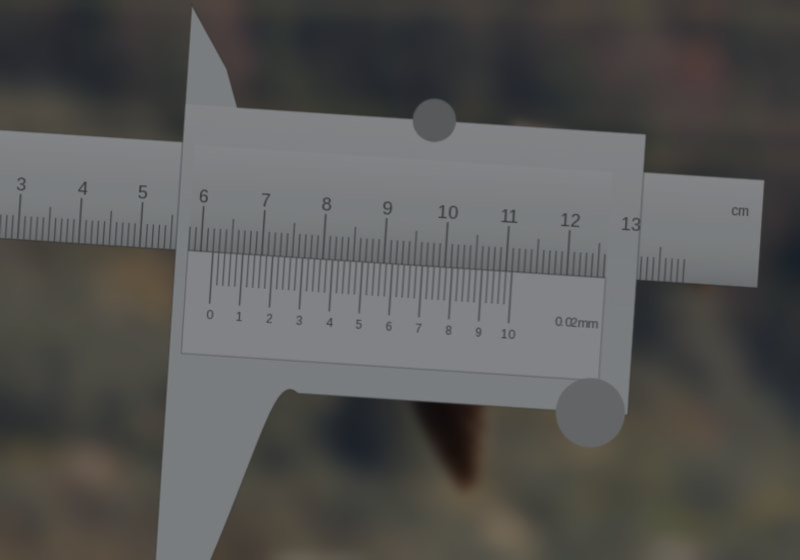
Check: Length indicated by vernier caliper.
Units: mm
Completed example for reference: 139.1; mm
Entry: 62.0; mm
